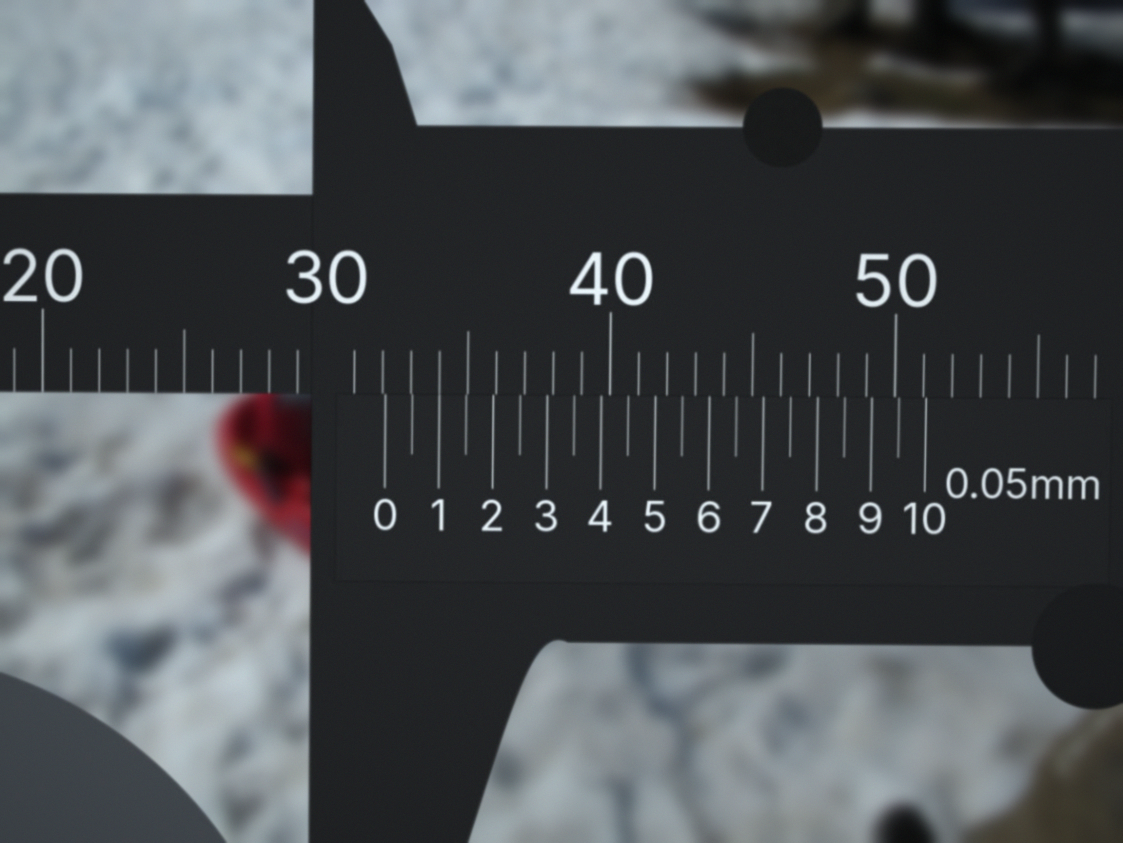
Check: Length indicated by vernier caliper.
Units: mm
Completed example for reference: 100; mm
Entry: 32.10; mm
